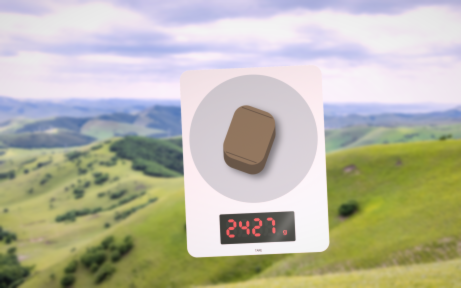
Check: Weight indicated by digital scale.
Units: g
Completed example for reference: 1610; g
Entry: 2427; g
